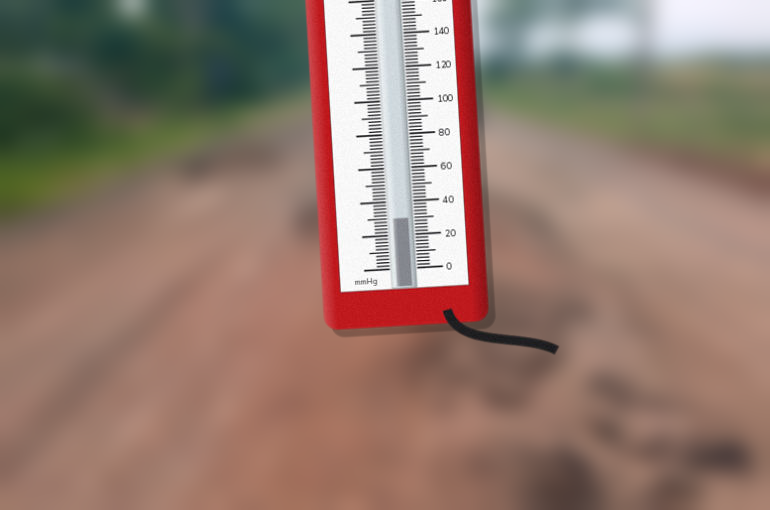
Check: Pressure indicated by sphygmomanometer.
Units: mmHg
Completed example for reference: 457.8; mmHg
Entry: 30; mmHg
